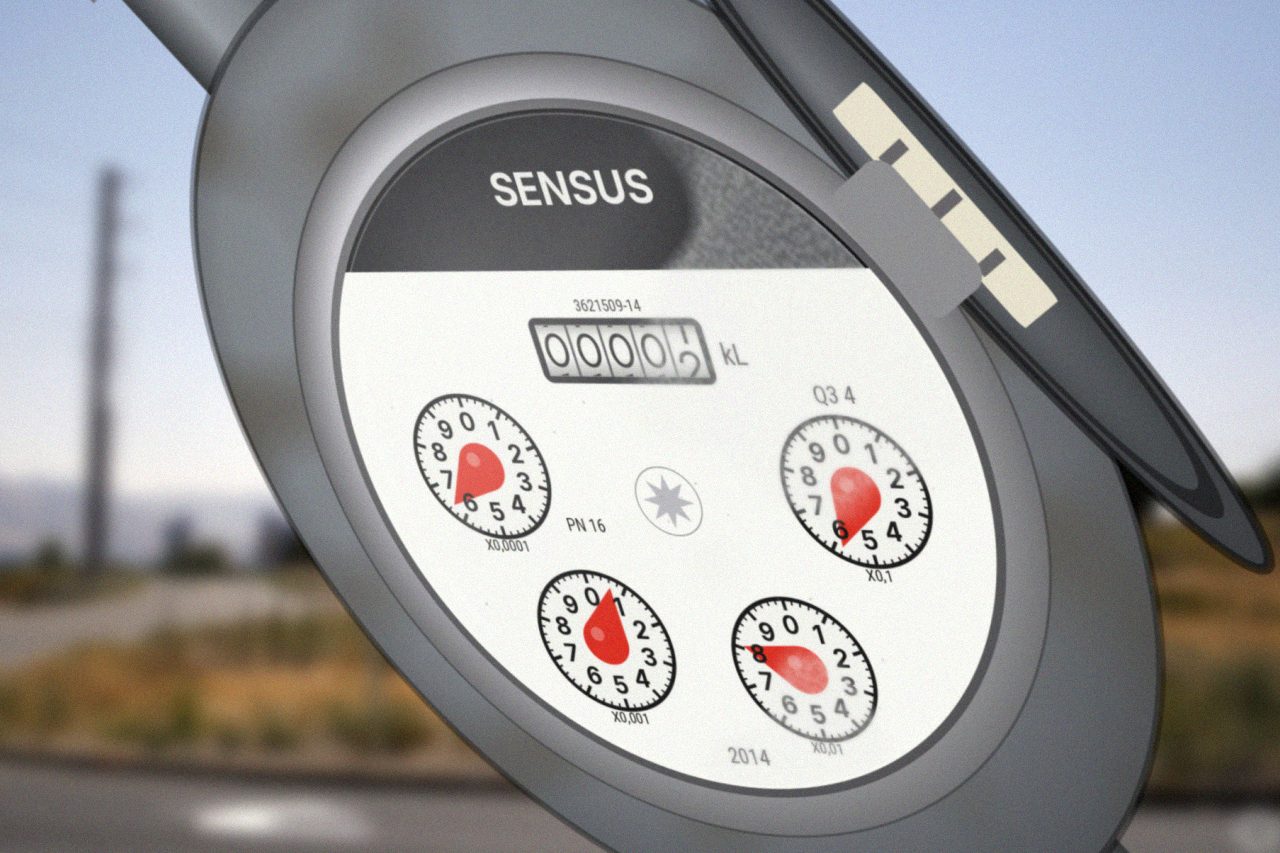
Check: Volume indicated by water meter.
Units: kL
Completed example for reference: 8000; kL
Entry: 1.5806; kL
